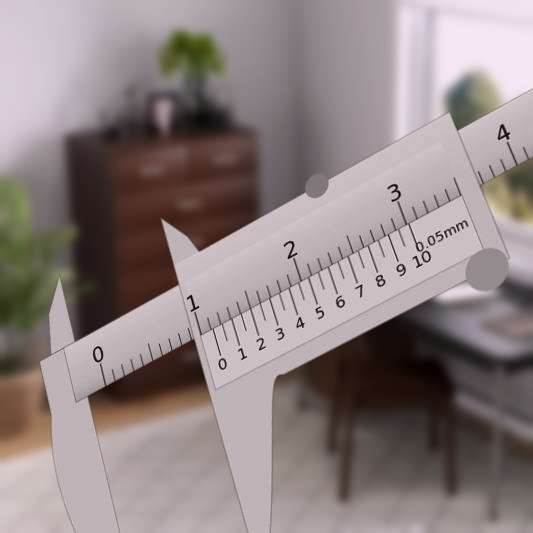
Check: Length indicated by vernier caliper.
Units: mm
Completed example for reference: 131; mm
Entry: 11.2; mm
